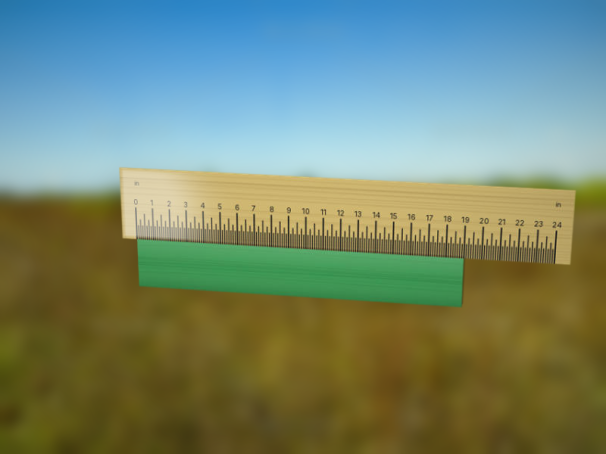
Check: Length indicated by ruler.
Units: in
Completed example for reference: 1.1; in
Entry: 19; in
